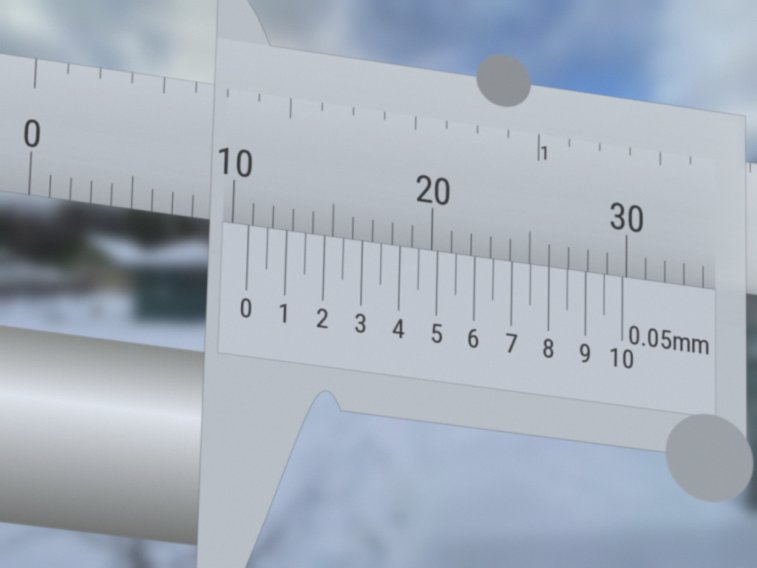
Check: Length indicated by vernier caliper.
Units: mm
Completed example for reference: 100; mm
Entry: 10.8; mm
